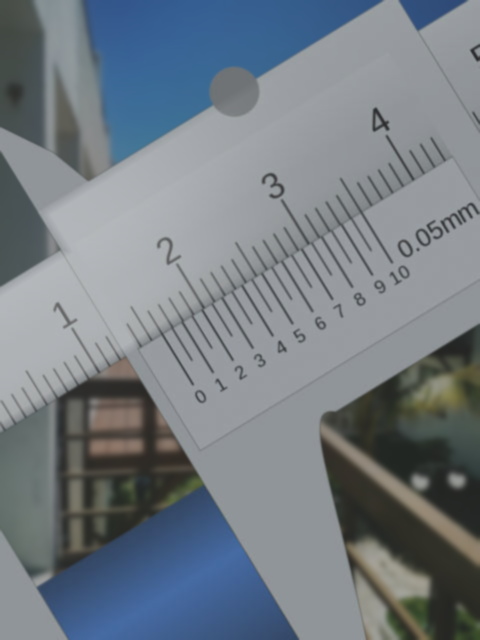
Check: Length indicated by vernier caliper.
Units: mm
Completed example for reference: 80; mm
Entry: 16.0; mm
